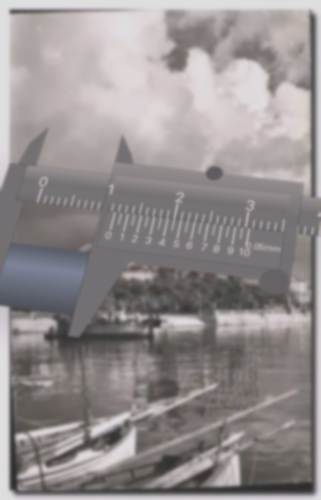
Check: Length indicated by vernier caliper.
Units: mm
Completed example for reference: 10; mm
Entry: 11.5; mm
